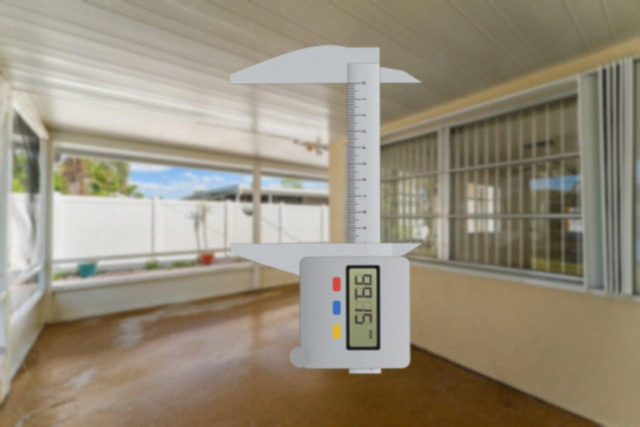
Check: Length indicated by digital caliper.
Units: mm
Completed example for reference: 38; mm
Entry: 99.15; mm
